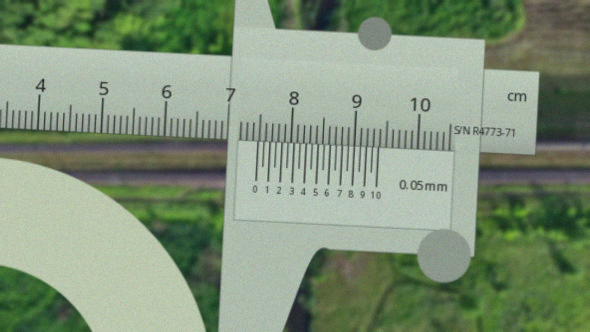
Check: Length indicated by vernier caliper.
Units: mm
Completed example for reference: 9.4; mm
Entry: 74.8; mm
